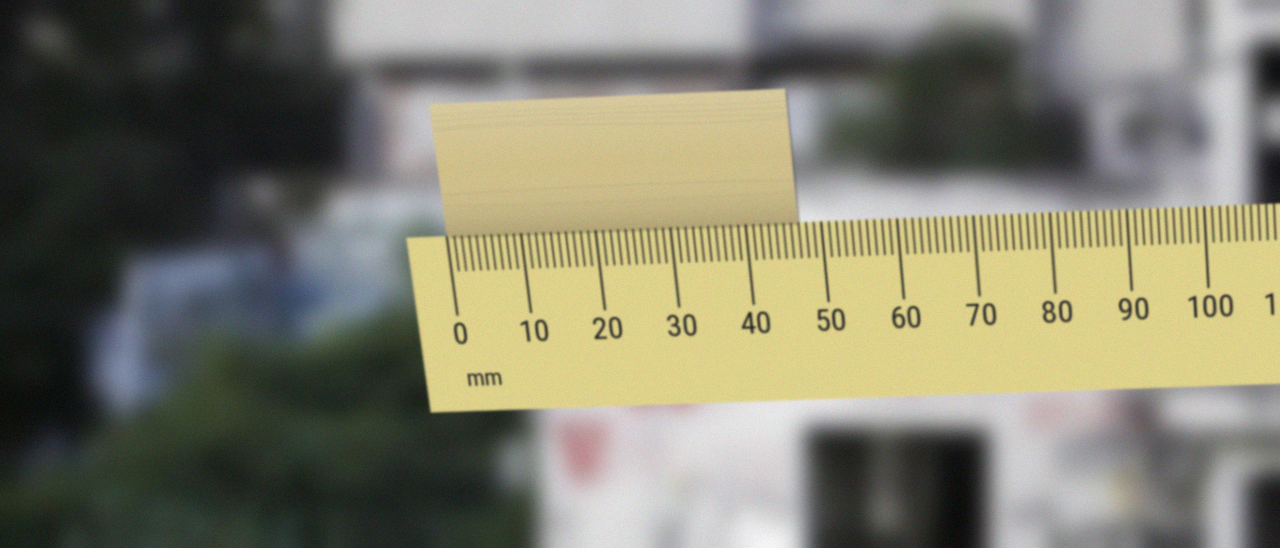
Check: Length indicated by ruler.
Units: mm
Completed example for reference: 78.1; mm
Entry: 47; mm
